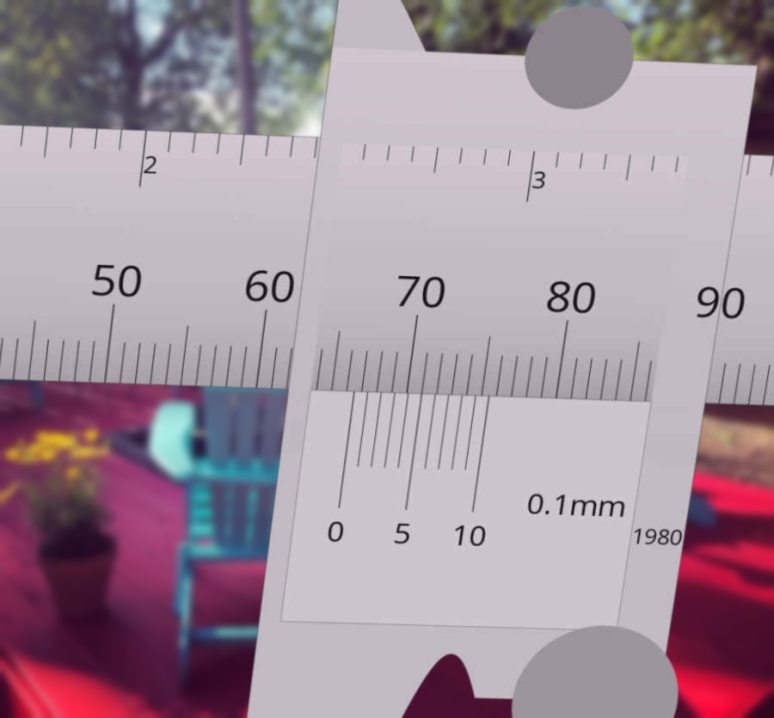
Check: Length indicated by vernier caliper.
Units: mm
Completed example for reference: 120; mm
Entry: 66.5; mm
